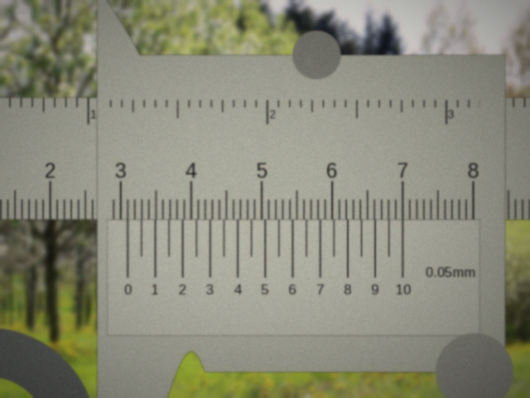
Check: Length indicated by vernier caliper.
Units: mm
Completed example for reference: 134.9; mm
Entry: 31.0; mm
